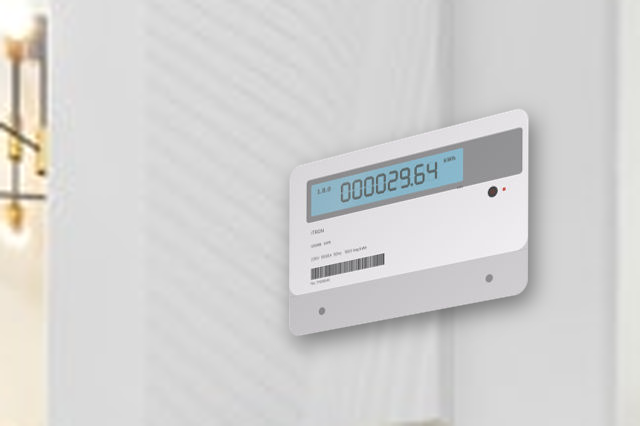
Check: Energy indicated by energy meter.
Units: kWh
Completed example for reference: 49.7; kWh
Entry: 29.64; kWh
